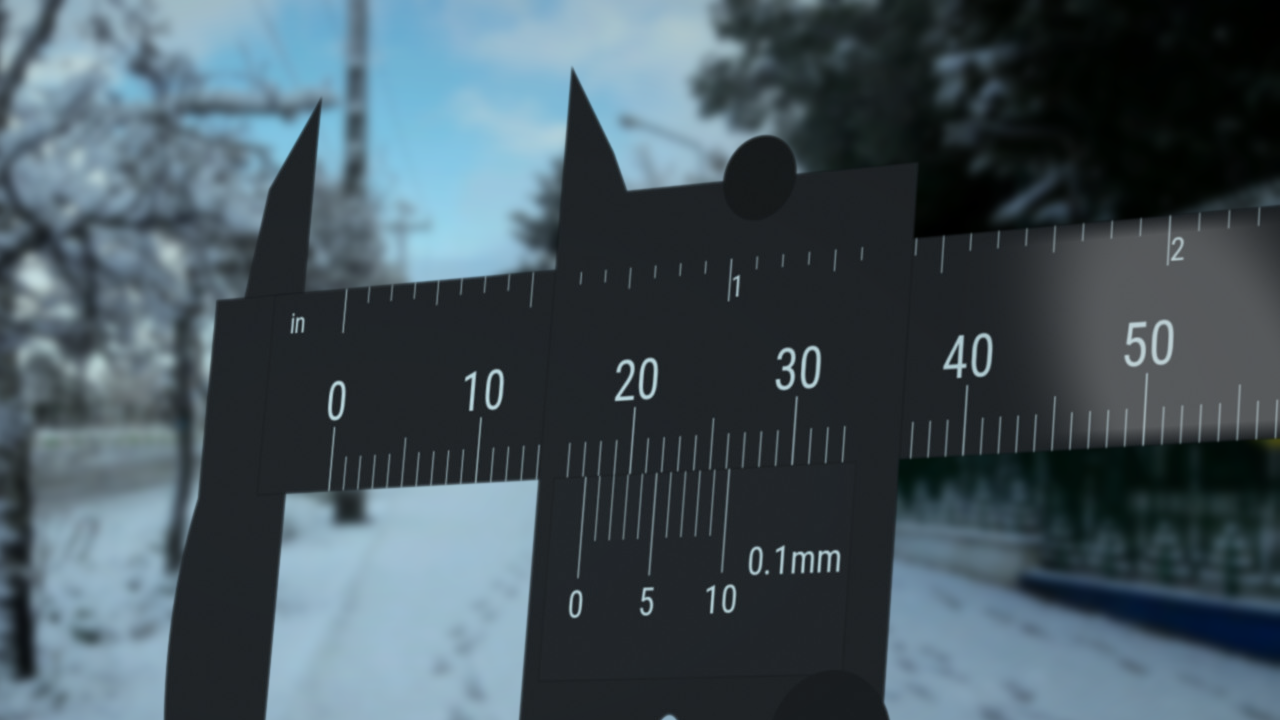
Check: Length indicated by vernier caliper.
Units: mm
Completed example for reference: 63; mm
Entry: 17.2; mm
